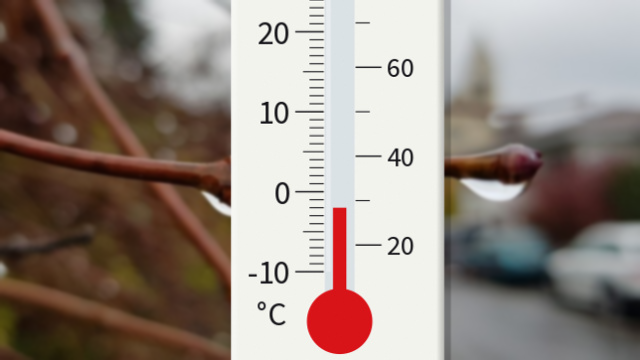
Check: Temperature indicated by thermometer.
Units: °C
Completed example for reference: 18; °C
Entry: -2; °C
